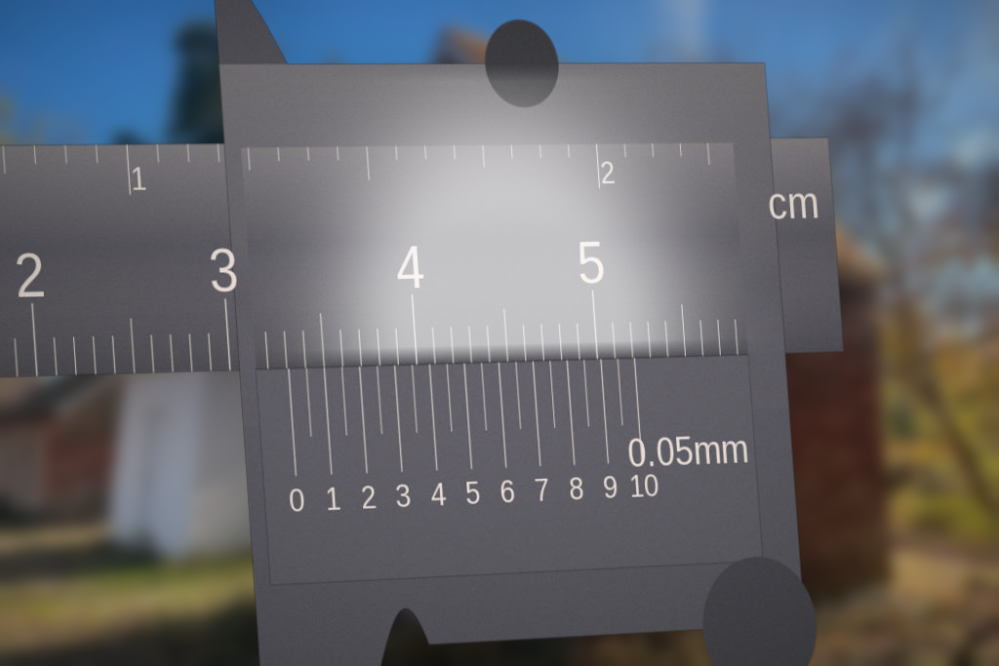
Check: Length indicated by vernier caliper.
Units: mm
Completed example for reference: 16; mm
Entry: 33.1; mm
